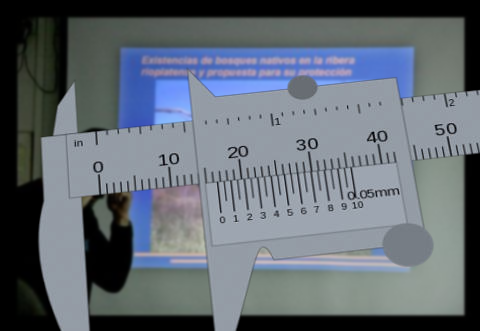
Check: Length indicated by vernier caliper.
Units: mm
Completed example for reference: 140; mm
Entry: 16.6; mm
